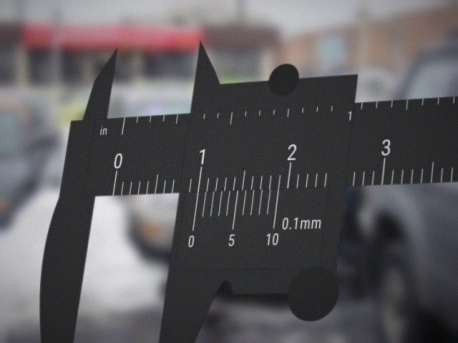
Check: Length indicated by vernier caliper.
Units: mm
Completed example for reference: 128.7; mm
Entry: 10.0; mm
